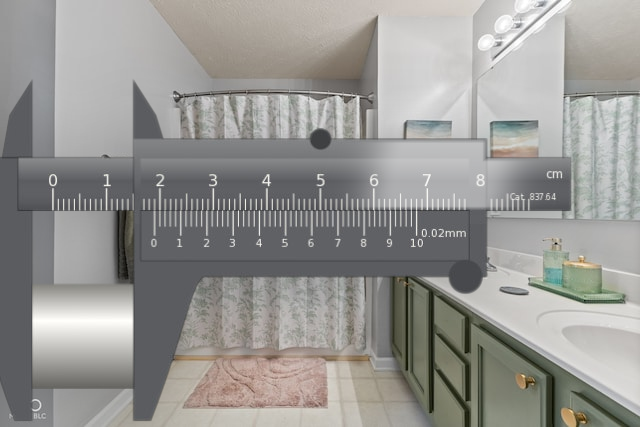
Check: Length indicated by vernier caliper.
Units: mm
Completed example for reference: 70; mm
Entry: 19.0; mm
